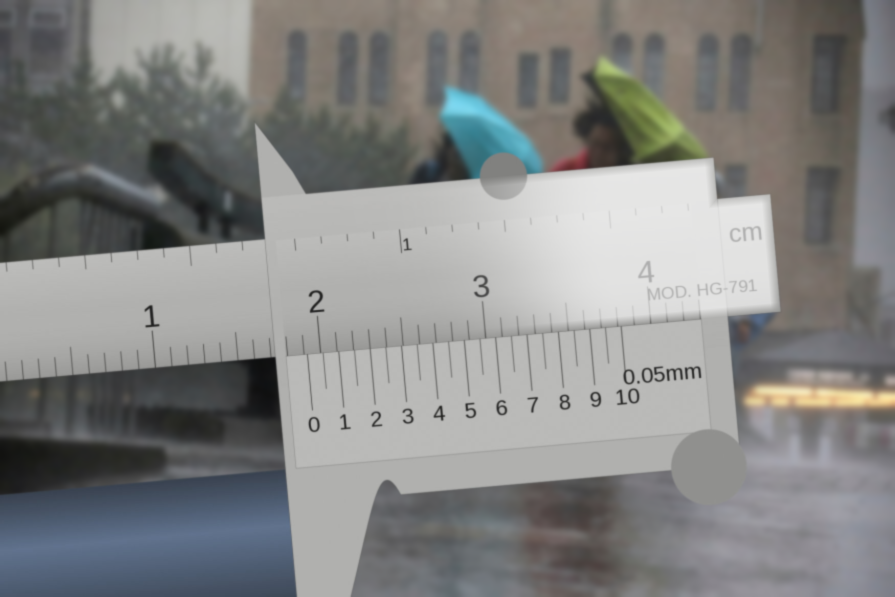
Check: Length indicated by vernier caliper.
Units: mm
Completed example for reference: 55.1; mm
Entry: 19.2; mm
